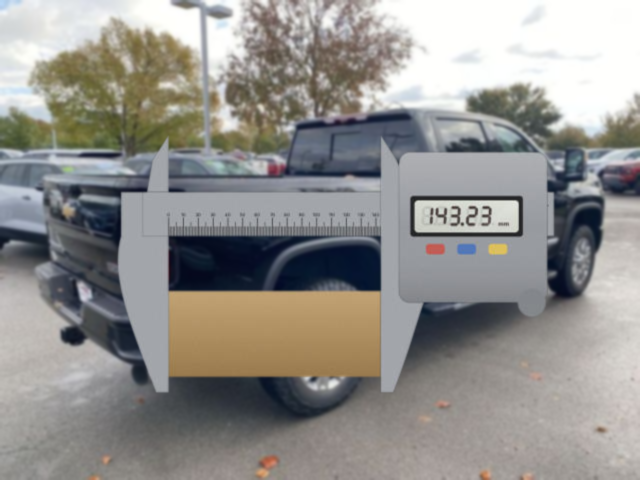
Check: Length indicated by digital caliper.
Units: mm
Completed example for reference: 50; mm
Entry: 143.23; mm
